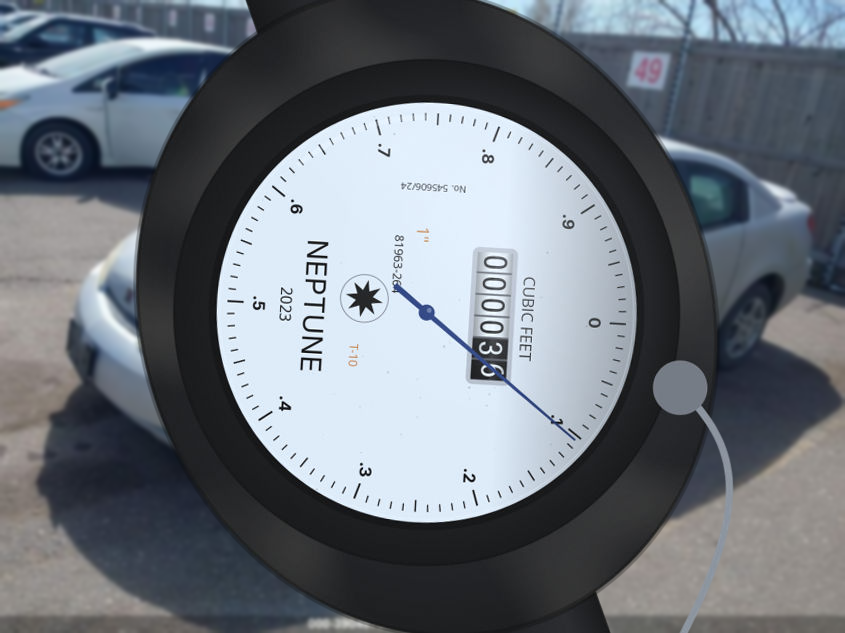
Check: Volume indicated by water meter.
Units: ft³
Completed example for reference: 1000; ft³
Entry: 36.10; ft³
